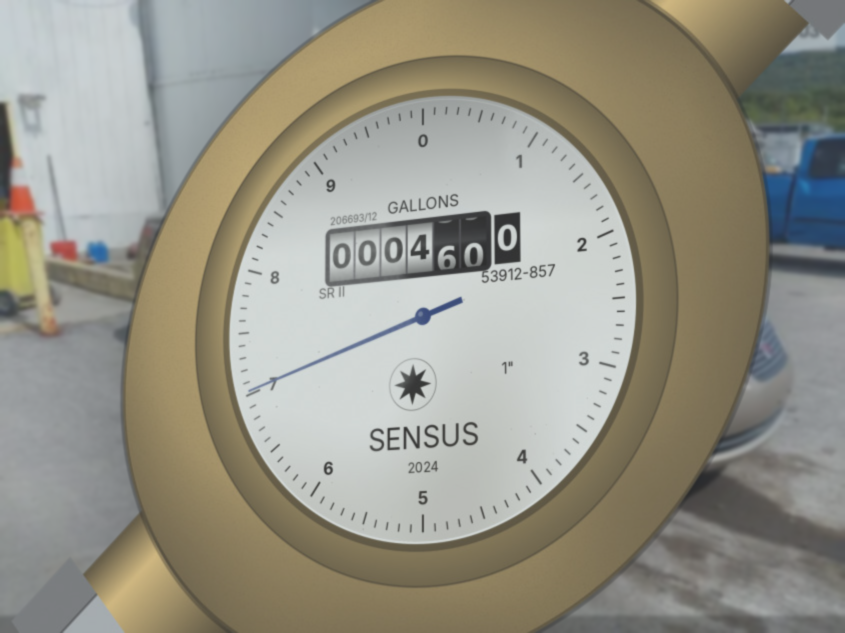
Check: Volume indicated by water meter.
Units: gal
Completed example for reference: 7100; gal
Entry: 4597.0; gal
